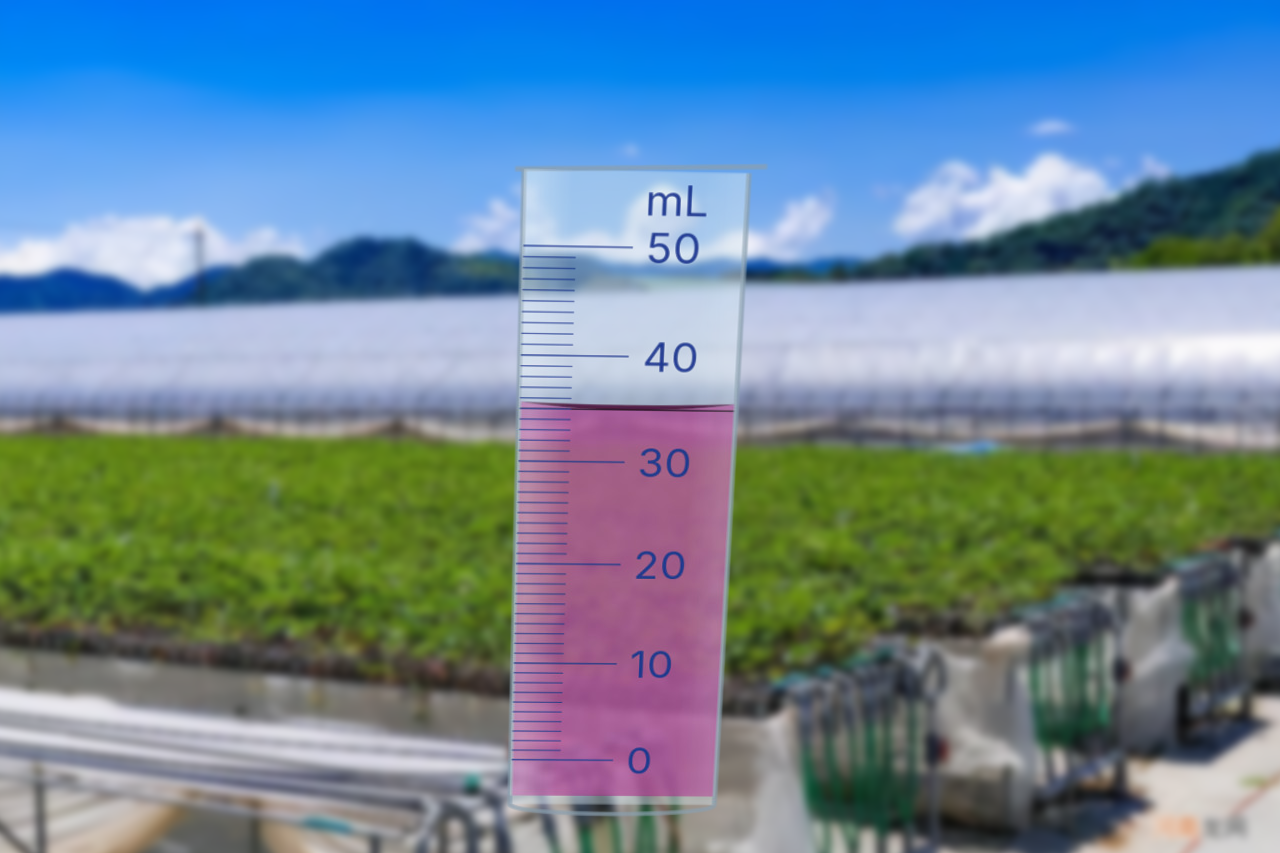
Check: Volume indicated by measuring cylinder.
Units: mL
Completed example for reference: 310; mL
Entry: 35; mL
